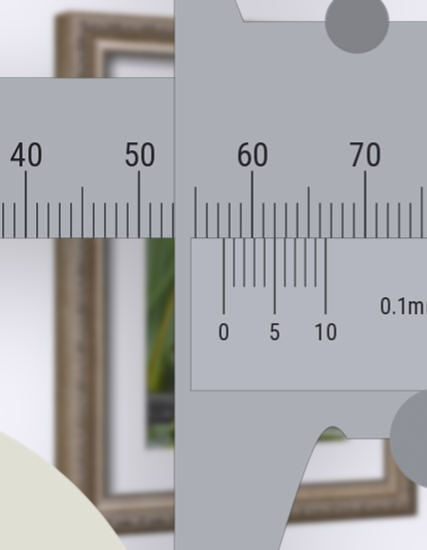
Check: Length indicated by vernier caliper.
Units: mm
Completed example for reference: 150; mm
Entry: 57.5; mm
